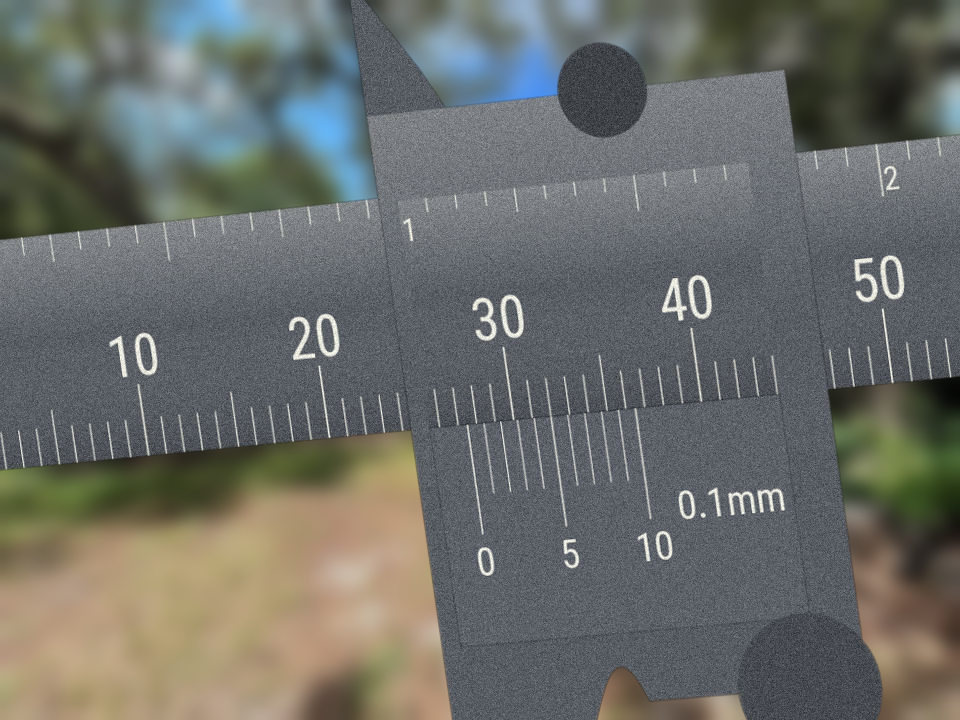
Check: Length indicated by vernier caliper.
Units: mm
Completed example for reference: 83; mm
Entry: 27.5; mm
